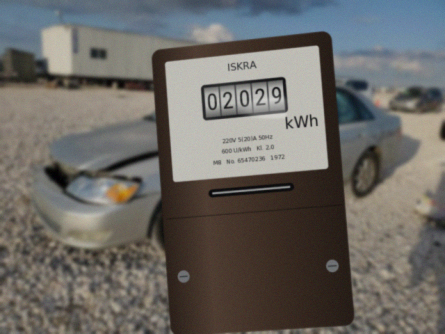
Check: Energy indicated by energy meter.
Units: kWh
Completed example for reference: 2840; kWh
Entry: 2029; kWh
